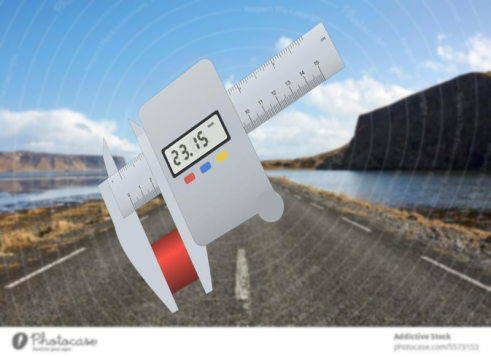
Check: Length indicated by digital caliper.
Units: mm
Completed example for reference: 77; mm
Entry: 23.15; mm
